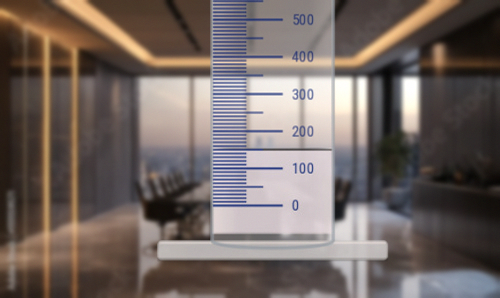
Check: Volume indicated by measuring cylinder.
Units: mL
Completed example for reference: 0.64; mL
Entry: 150; mL
